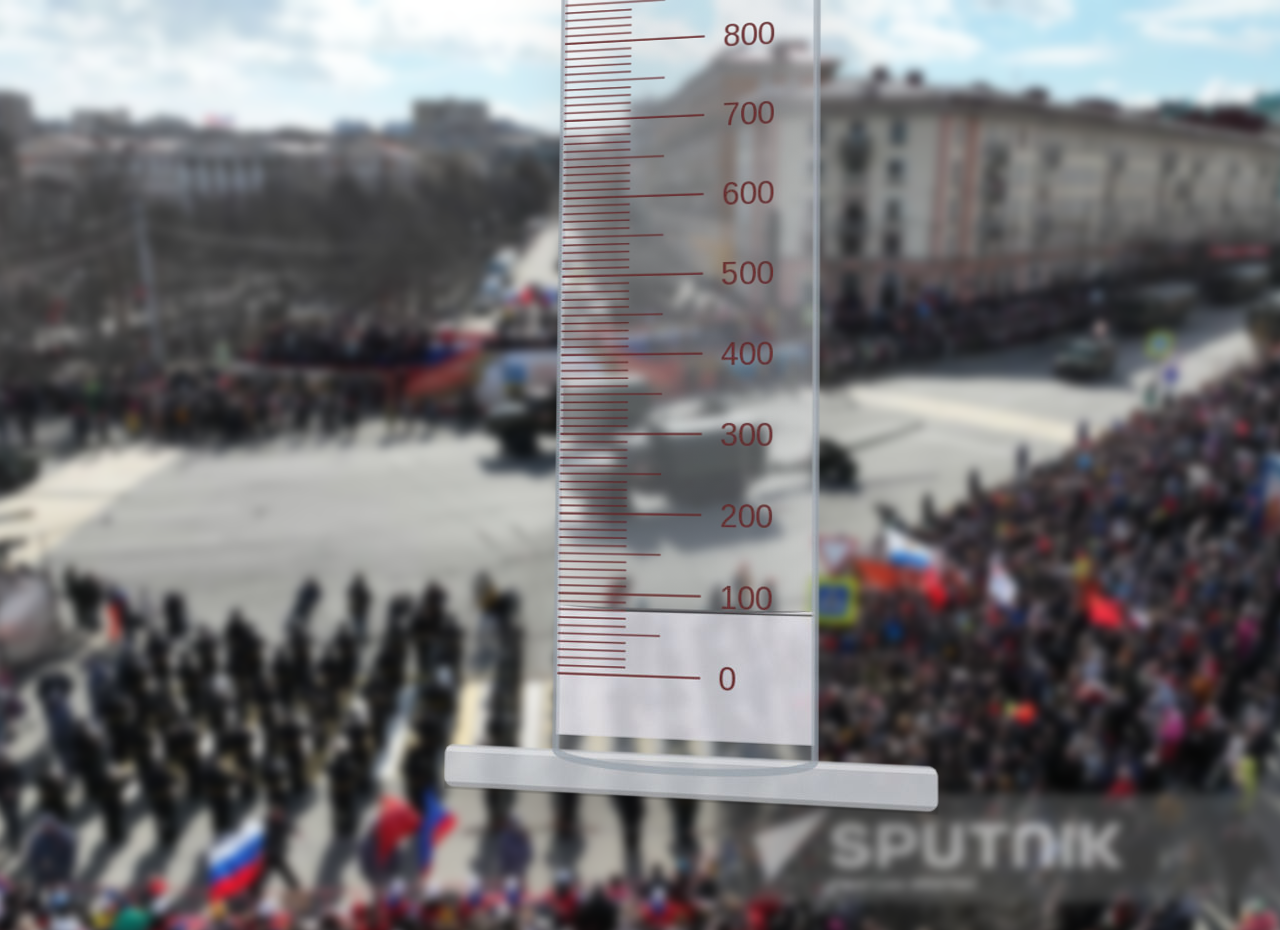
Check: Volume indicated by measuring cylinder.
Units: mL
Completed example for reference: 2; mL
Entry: 80; mL
